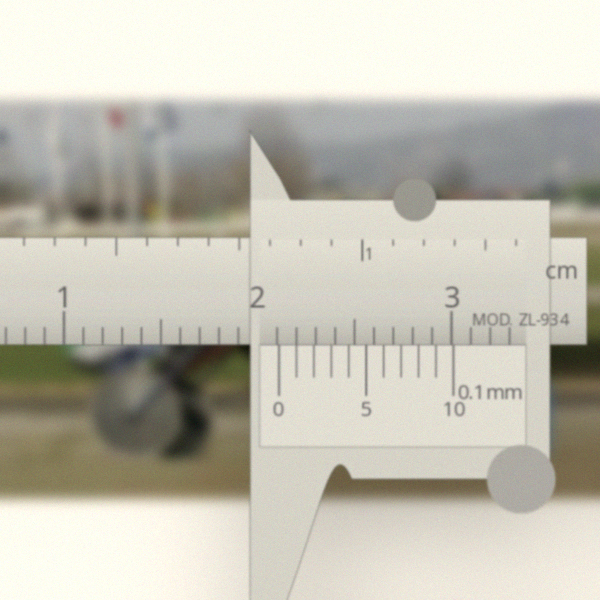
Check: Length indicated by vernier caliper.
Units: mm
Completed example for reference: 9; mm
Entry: 21.1; mm
